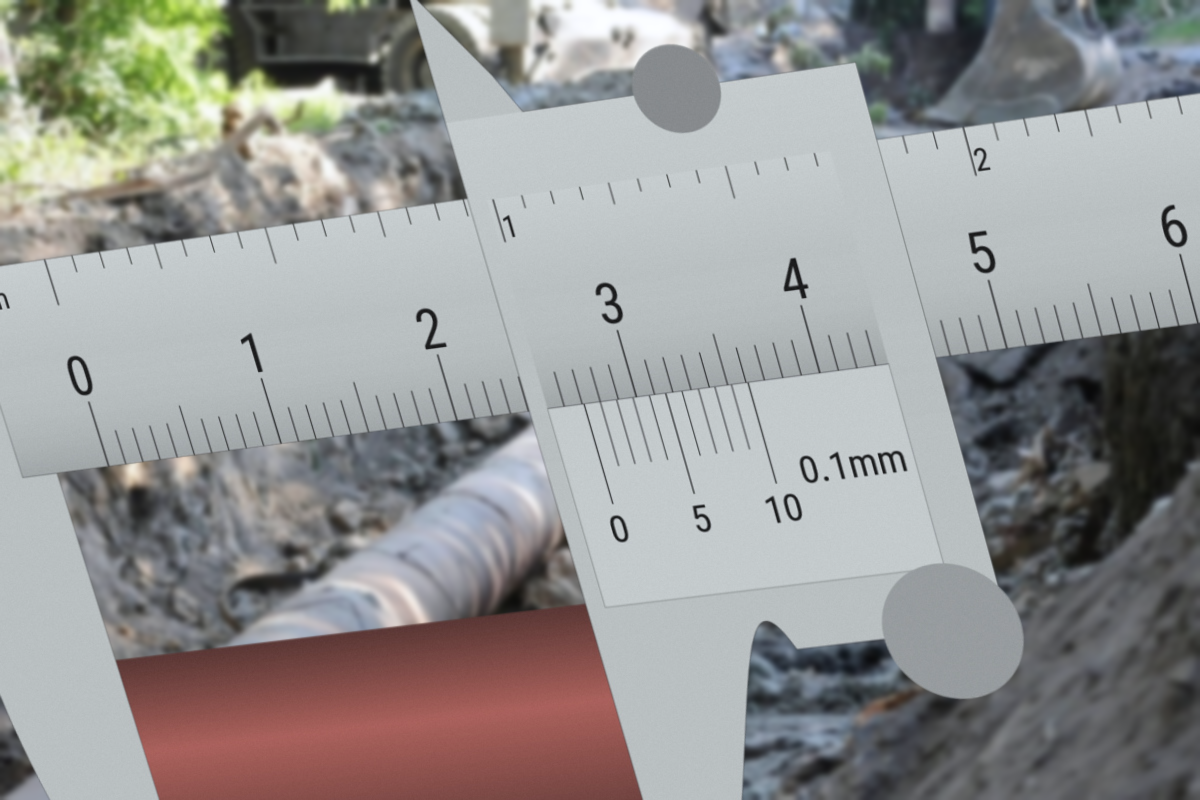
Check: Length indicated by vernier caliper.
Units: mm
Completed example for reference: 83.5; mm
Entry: 27.1; mm
